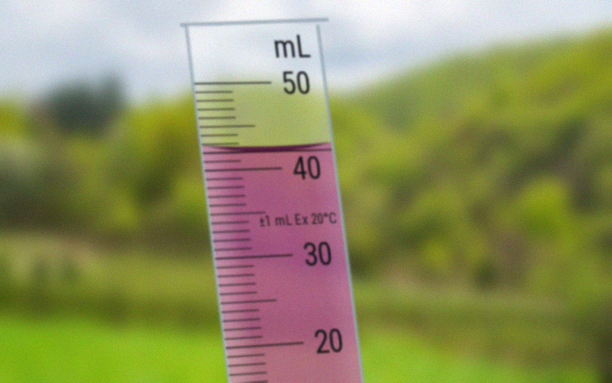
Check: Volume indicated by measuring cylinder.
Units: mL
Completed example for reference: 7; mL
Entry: 42; mL
